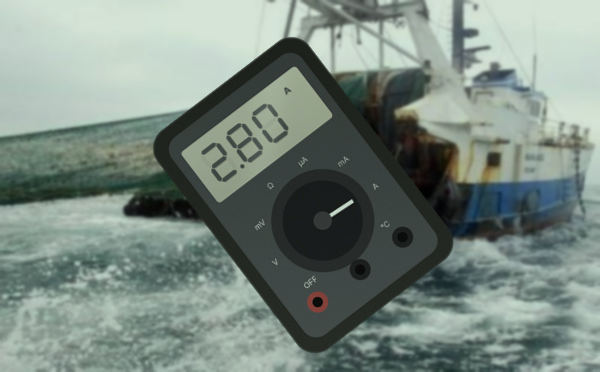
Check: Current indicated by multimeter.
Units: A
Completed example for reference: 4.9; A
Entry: 2.80; A
